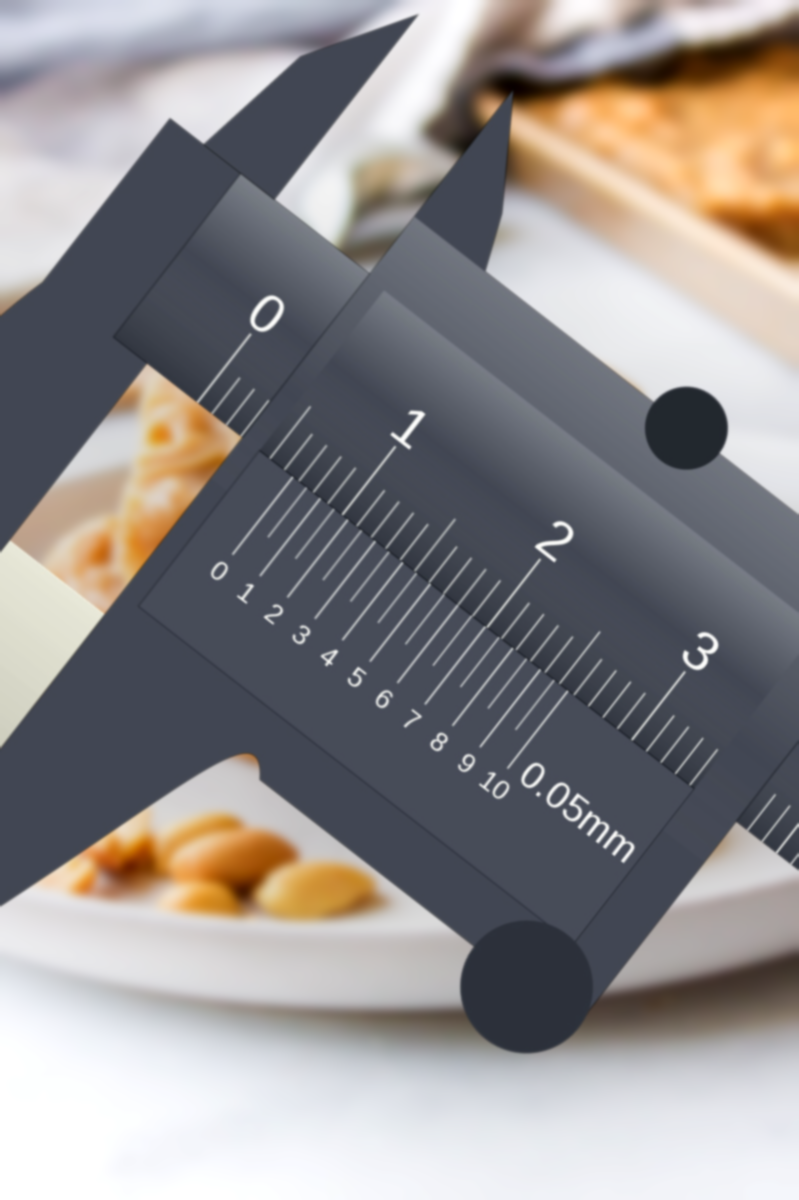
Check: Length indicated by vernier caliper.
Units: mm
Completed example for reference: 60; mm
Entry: 6.6; mm
